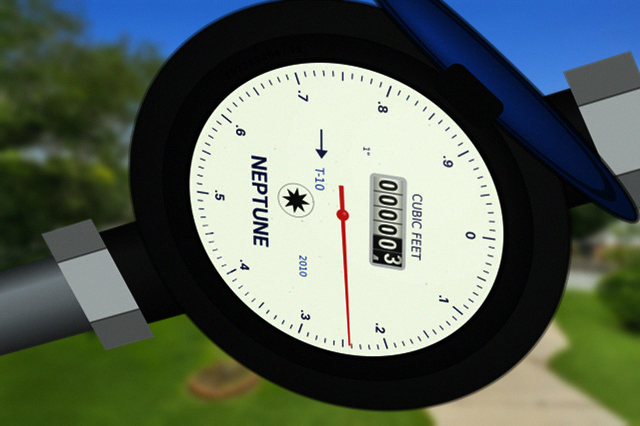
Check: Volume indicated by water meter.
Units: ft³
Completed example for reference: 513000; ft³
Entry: 3.24; ft³
